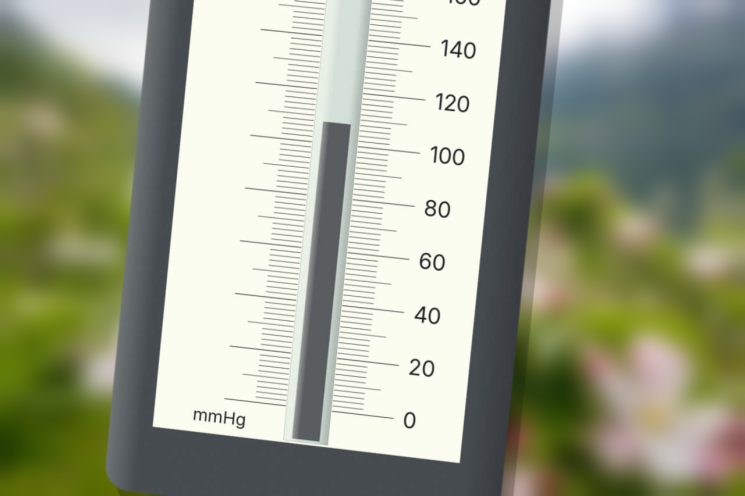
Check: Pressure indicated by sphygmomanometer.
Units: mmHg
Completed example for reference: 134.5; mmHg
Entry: 108; mmHg
